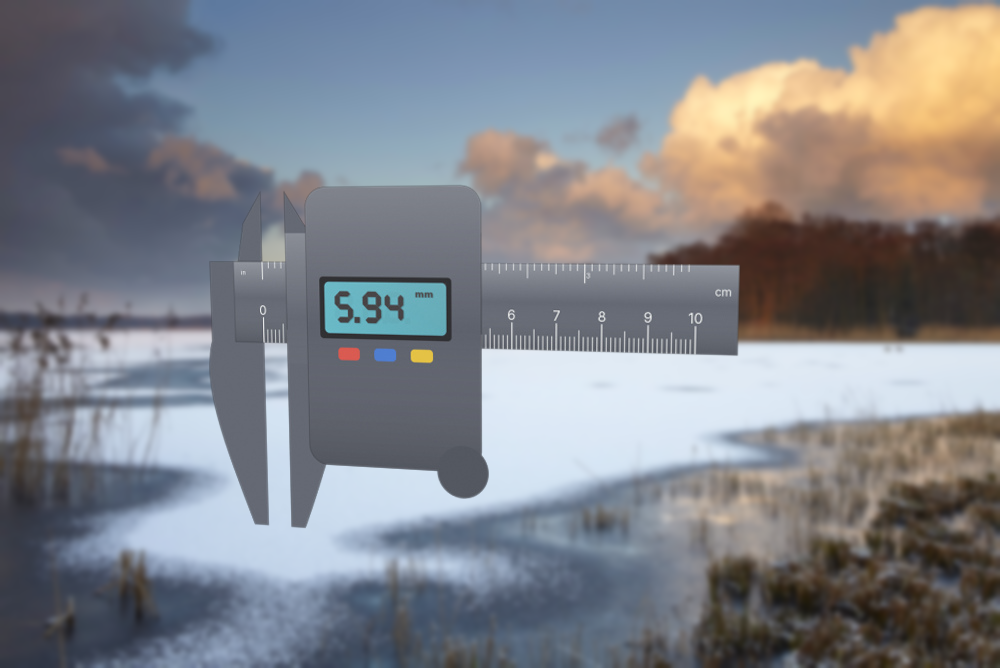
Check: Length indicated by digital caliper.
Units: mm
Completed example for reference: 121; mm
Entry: 5.94; mm
